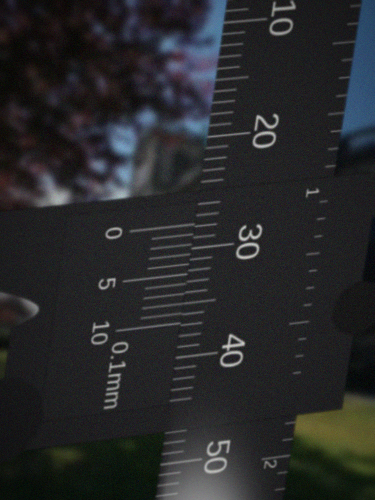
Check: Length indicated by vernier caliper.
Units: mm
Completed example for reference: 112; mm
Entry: 27.8; mm
